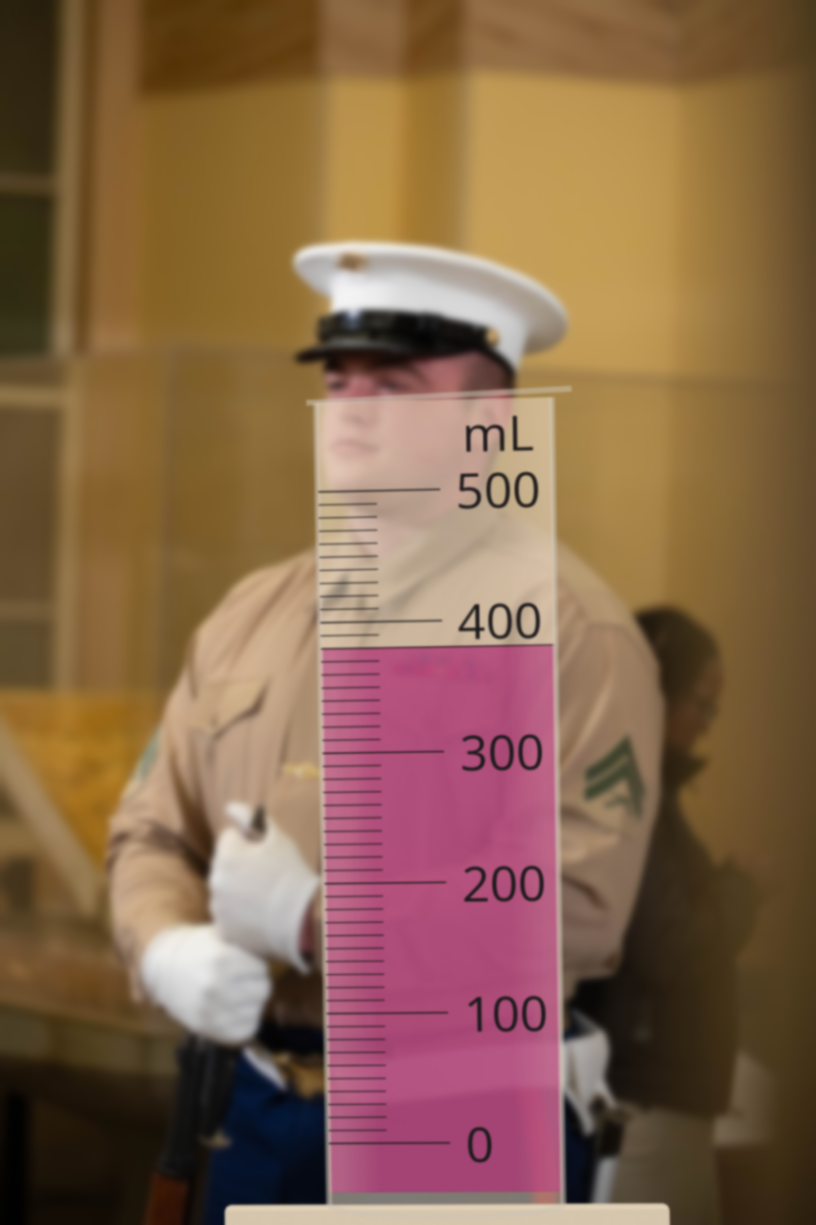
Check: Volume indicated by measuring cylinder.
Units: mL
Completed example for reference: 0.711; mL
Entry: 380; mL
